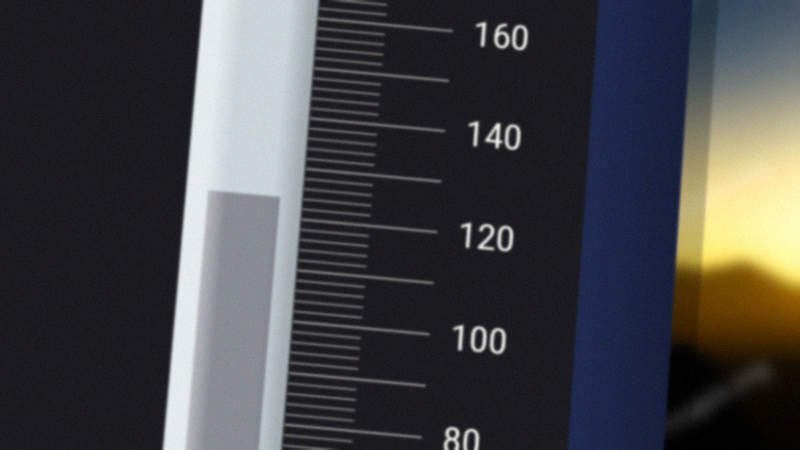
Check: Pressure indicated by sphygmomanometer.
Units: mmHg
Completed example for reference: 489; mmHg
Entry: 124; mmHg
